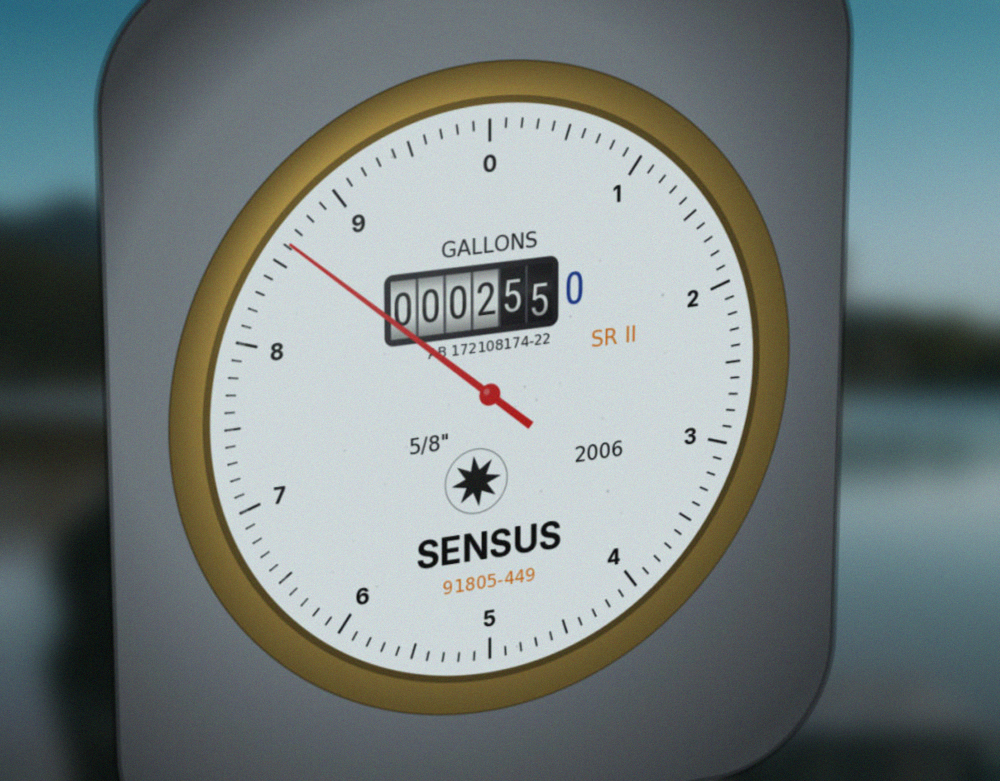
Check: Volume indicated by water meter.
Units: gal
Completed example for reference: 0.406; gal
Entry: 2548.6; gal
